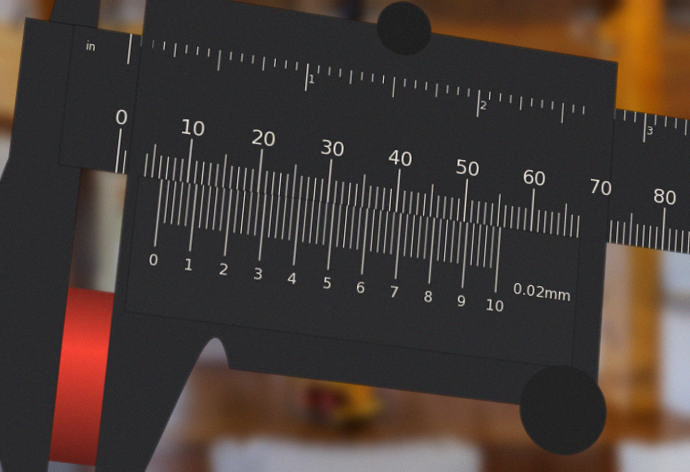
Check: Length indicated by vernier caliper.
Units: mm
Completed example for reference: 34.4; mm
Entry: 6.4; mm
